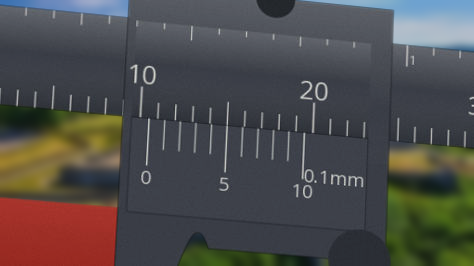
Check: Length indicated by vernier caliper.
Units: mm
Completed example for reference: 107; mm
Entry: 10.5; mm
